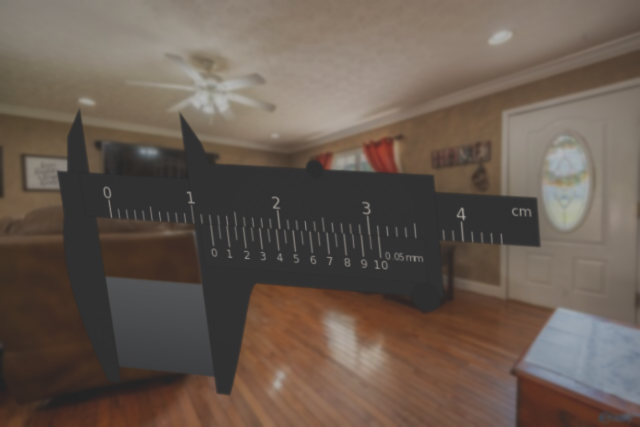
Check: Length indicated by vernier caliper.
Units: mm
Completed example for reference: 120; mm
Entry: 12.0; mm
